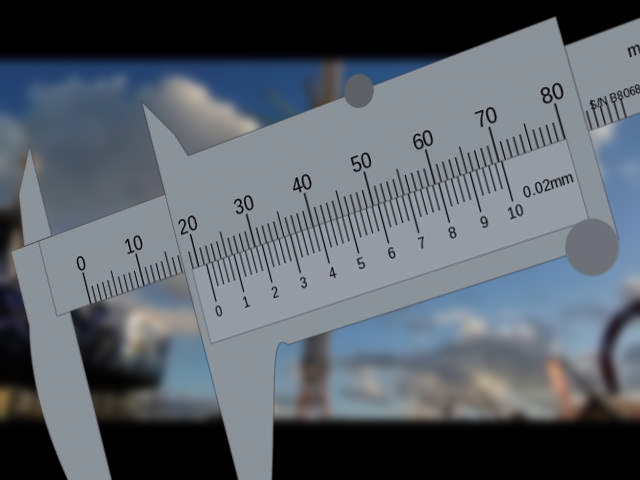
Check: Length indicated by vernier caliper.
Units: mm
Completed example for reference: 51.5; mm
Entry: 21.4; mm
